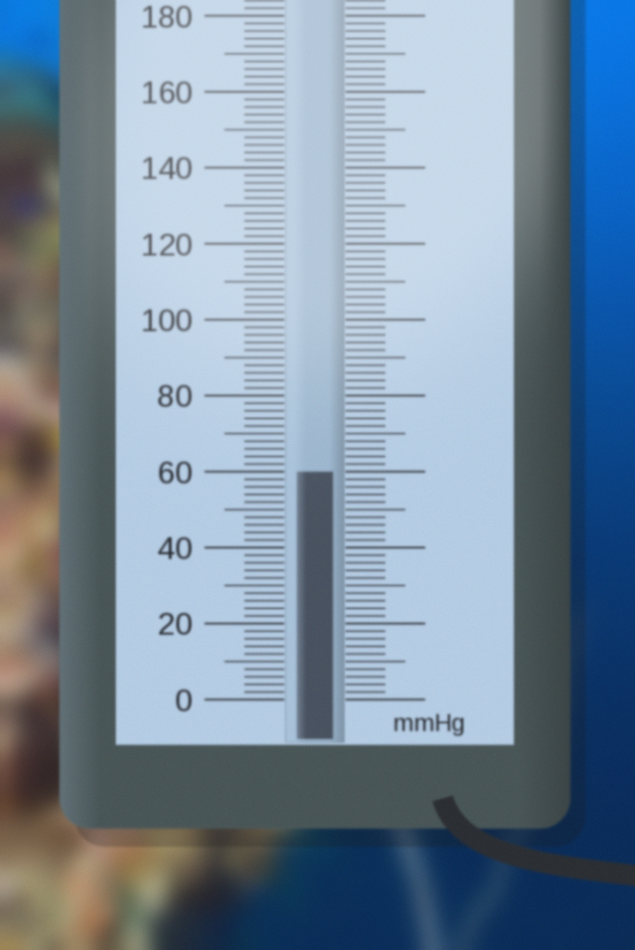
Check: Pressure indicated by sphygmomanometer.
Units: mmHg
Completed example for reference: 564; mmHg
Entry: 60; mmHg
